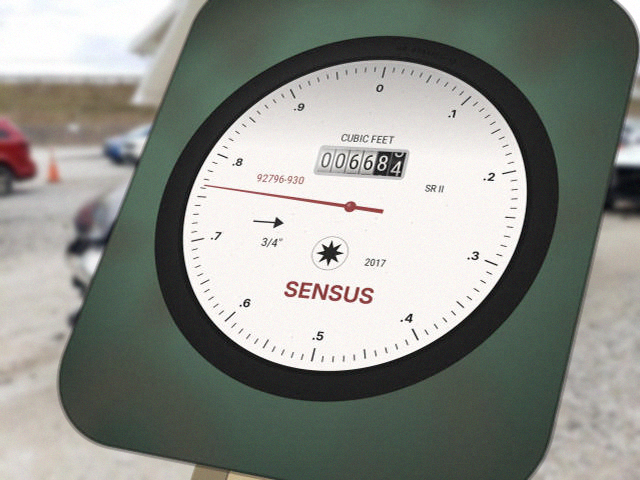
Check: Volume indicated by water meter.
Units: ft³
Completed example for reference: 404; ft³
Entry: 6683.76; ft³
